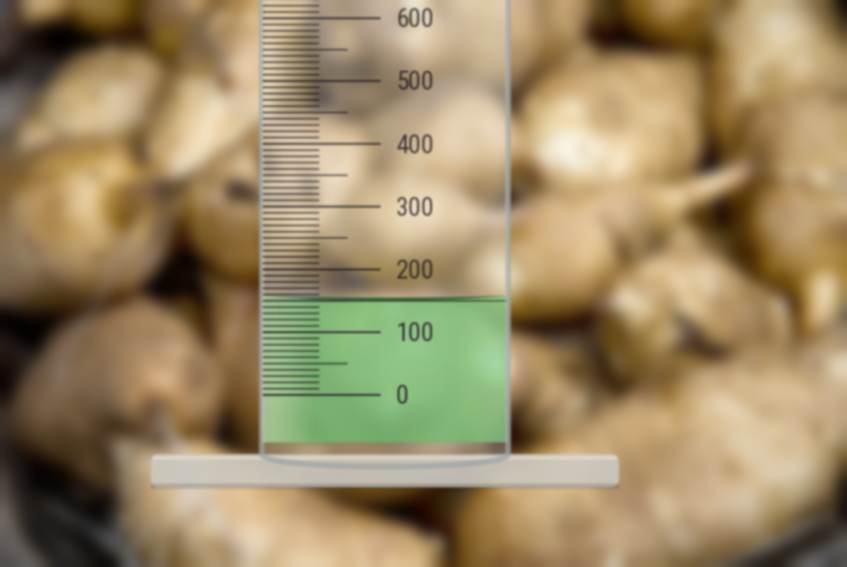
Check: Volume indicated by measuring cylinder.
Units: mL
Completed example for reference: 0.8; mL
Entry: 150; mL
